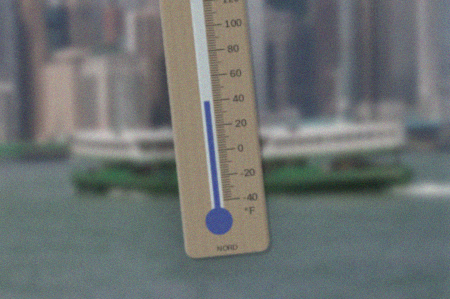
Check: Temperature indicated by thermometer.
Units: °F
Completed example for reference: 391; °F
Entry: 40; °F
